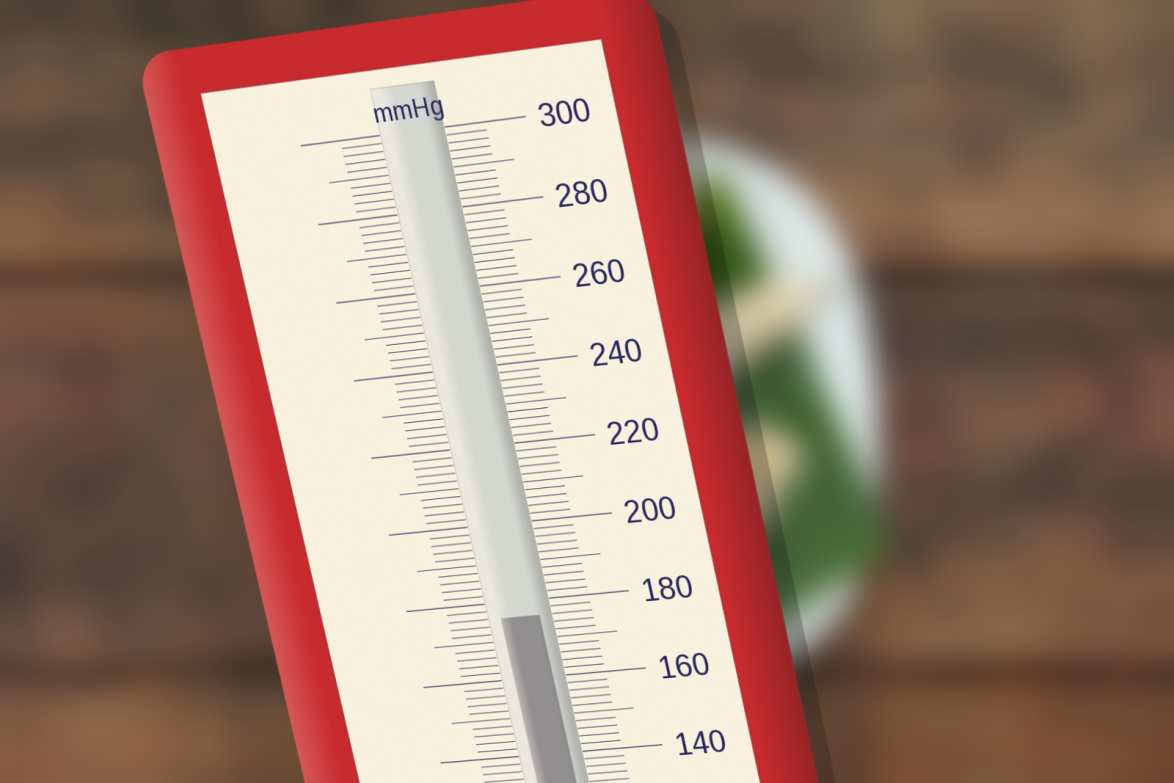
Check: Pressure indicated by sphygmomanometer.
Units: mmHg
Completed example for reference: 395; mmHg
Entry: 176; mmHg
